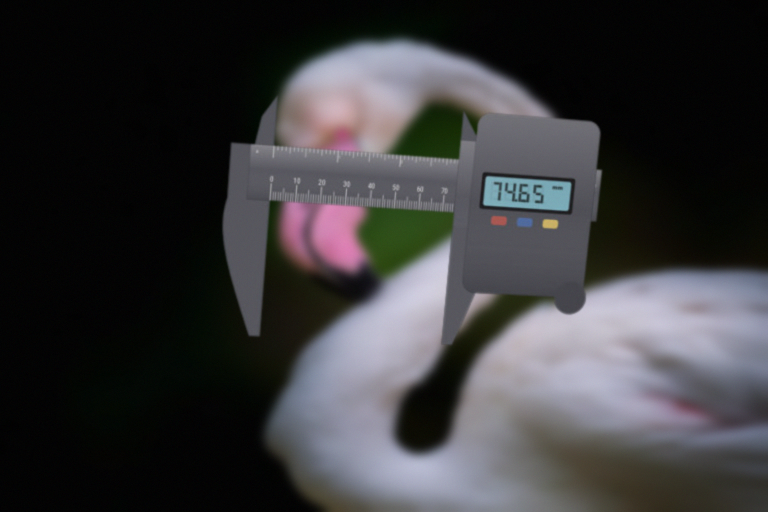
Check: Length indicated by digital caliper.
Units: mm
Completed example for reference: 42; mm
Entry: 74.65; mm
